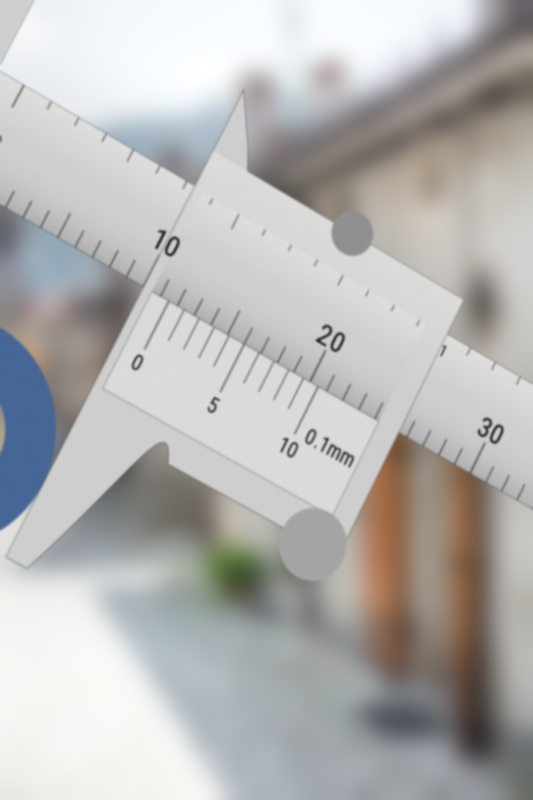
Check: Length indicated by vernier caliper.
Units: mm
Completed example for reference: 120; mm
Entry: 11.5; mm
